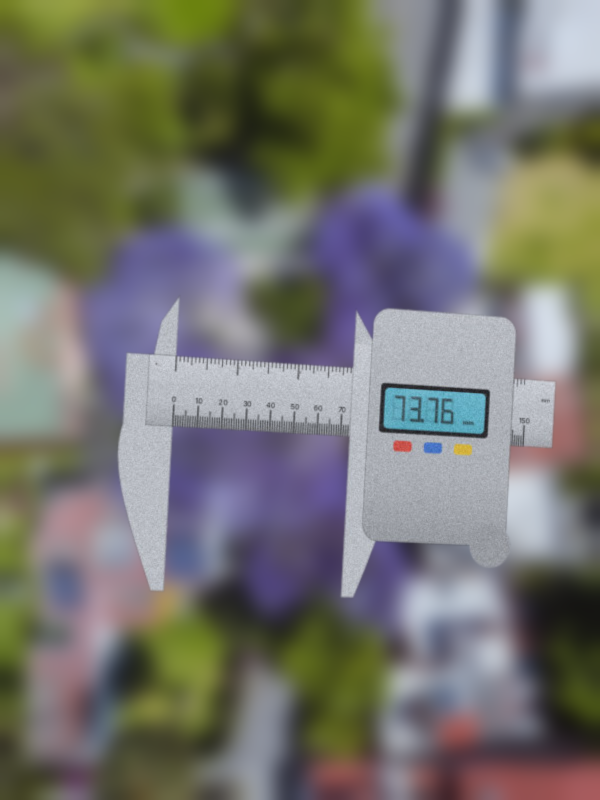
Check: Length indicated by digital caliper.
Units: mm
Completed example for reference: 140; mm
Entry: 73.76; mm
